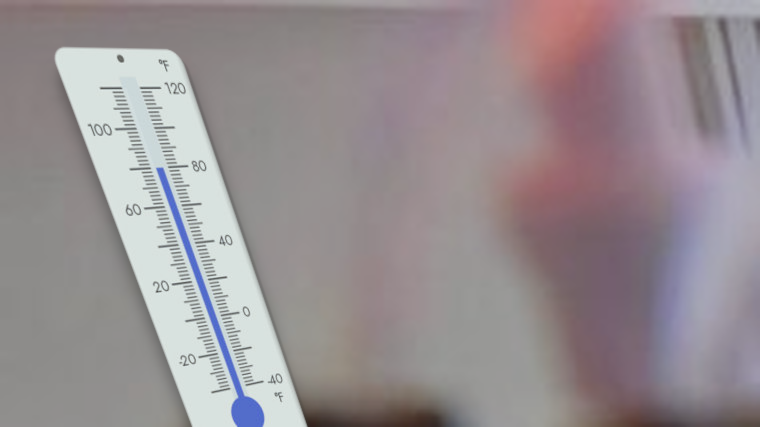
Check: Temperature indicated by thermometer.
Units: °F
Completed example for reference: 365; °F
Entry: 80; °F
